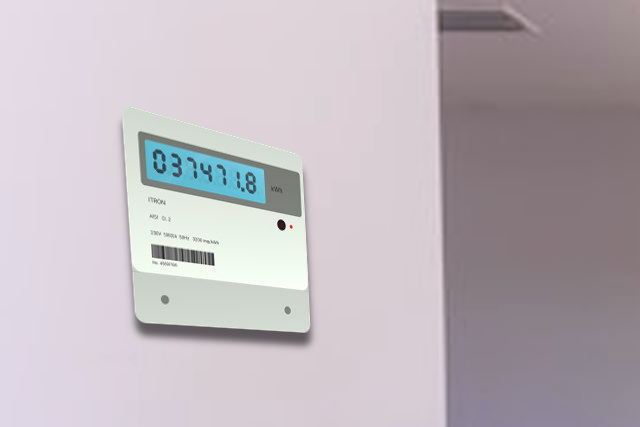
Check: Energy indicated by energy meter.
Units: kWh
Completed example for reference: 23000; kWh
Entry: 37471.8; kWh
